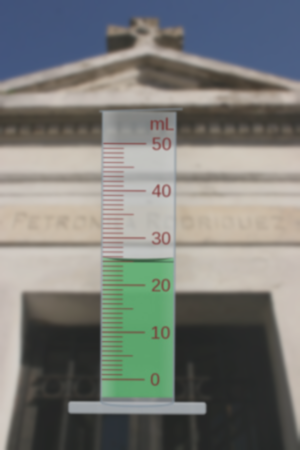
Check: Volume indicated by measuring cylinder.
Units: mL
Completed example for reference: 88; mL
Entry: 25; mL
